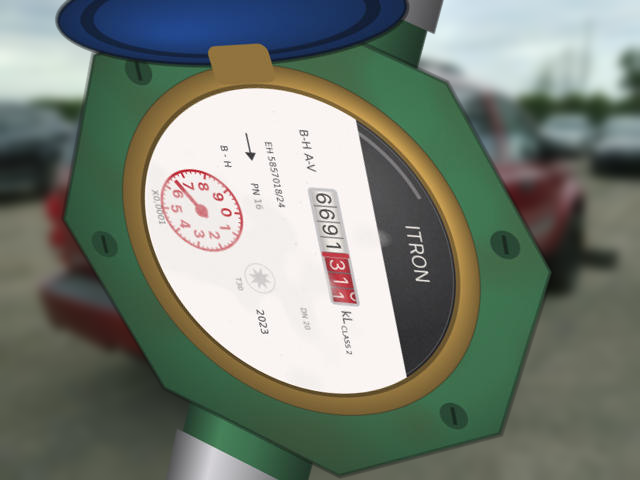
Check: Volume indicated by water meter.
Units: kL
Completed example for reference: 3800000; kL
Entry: 6691.3106; kL
